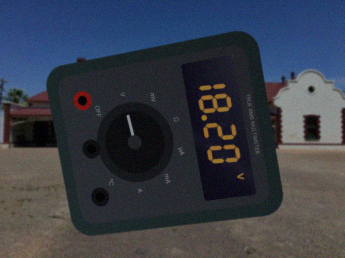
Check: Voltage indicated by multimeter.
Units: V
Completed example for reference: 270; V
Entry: 18.20; V
